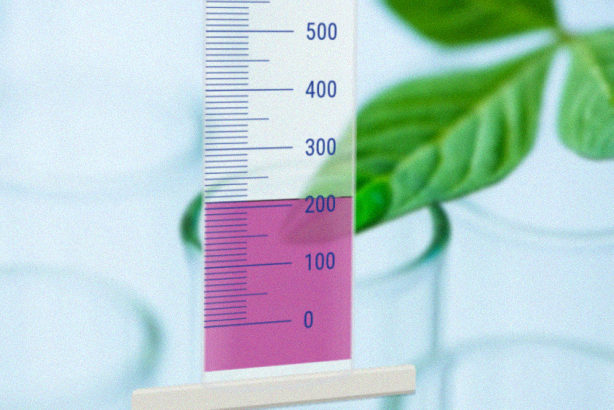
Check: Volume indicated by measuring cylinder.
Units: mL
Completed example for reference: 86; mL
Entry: 210; mL
